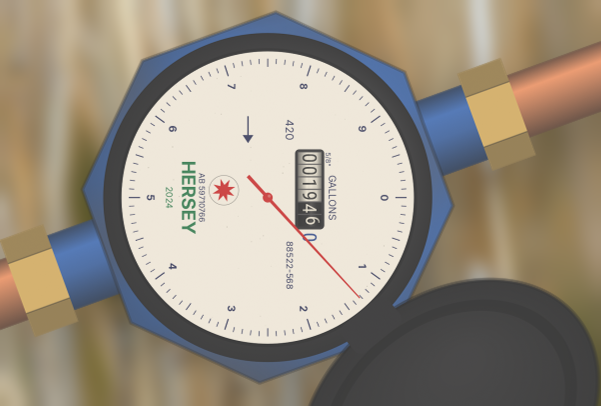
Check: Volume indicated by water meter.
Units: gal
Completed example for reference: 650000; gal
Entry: 19461.3; gal
